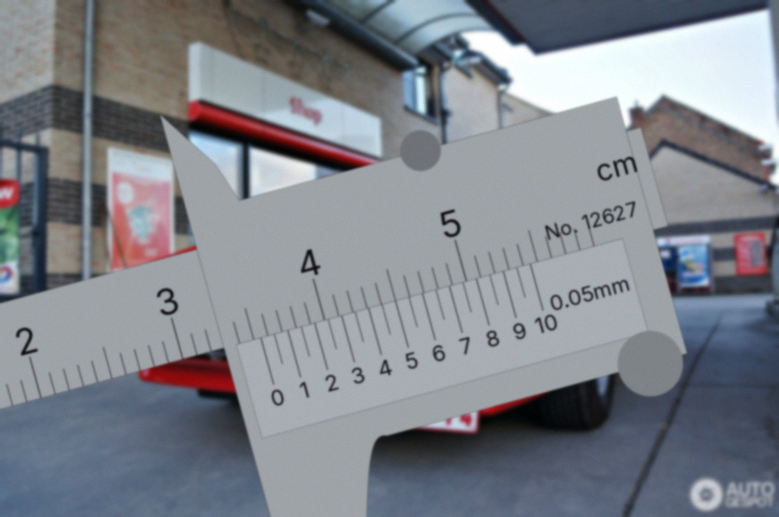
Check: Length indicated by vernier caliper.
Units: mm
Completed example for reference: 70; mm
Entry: 35.5; mm
